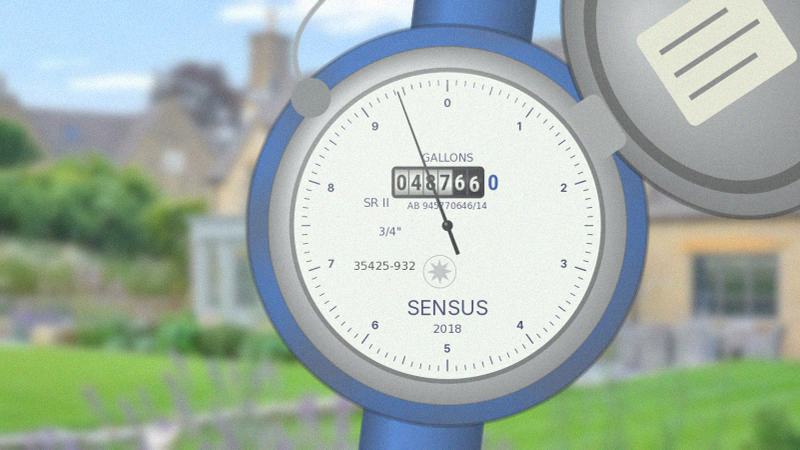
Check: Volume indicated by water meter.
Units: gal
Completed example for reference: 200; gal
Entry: 487659.4; gal
